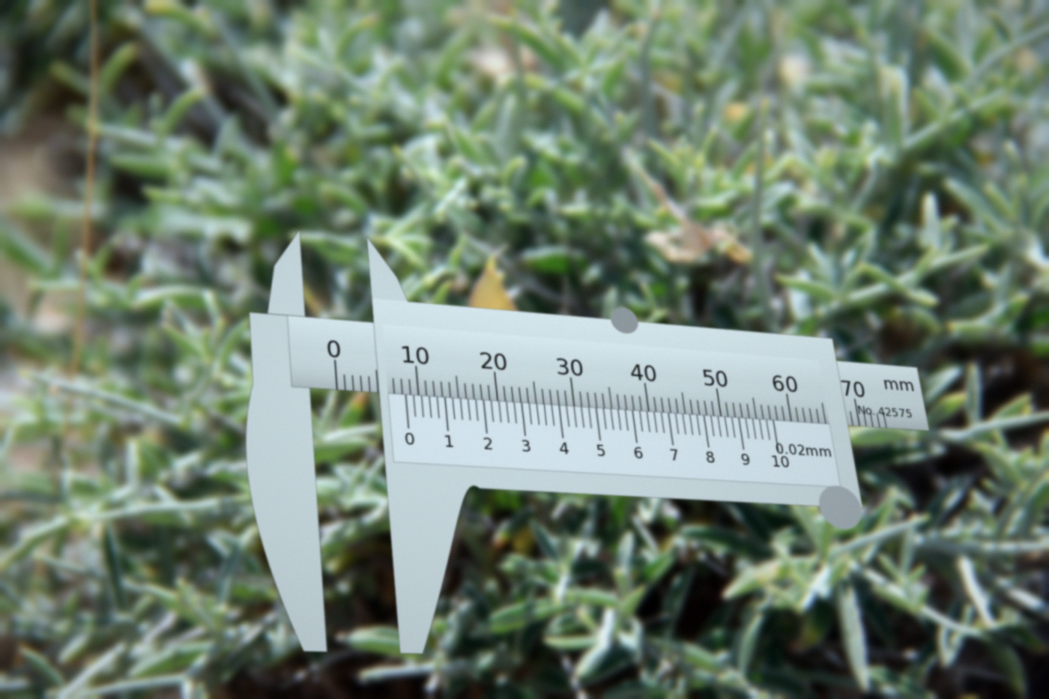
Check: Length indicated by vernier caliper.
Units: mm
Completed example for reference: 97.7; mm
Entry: 8.4; mm
